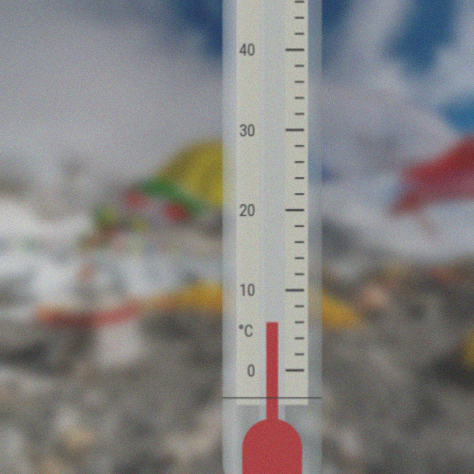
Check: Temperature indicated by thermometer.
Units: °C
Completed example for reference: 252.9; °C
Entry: 6; °C
